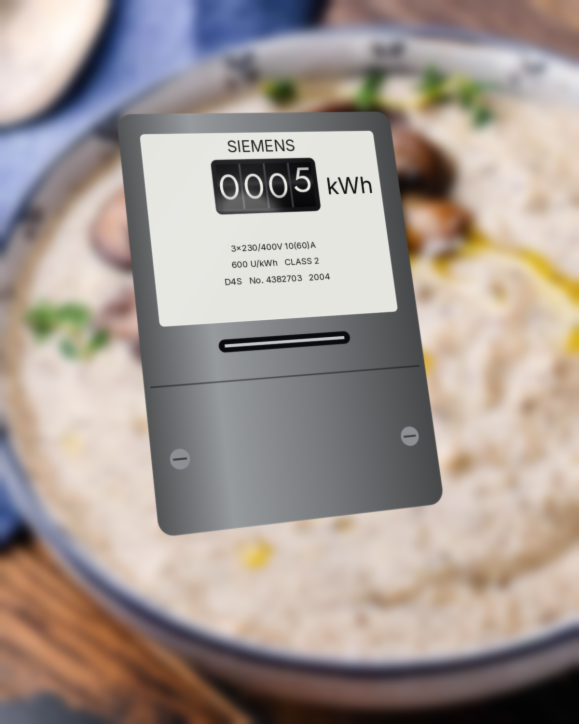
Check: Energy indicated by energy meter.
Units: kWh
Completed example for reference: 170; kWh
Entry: 5; kWh
